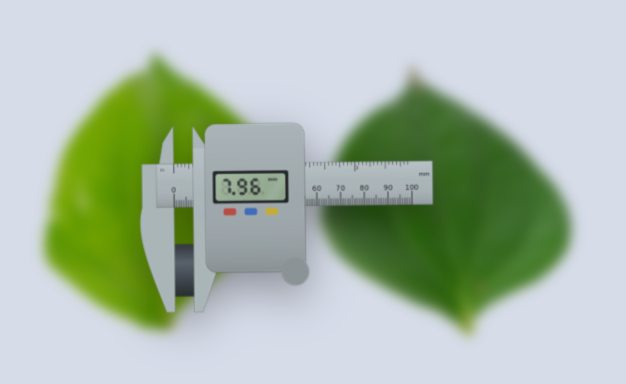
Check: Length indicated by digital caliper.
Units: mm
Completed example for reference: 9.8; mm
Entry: 7.96; mm
